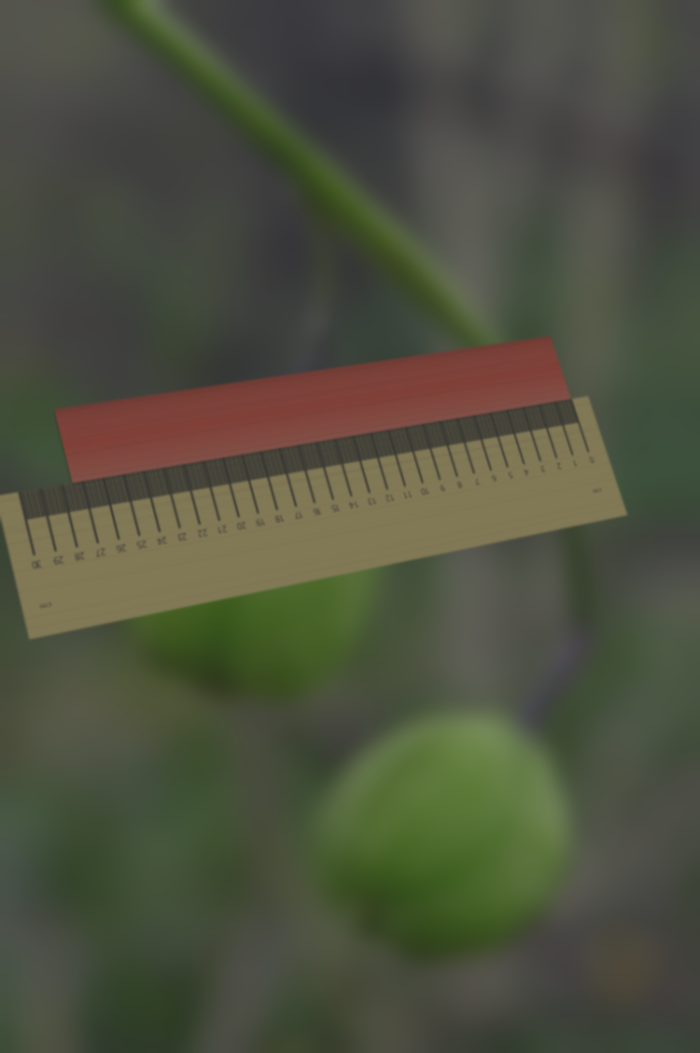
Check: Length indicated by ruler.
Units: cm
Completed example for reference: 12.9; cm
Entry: 27.5; cm
